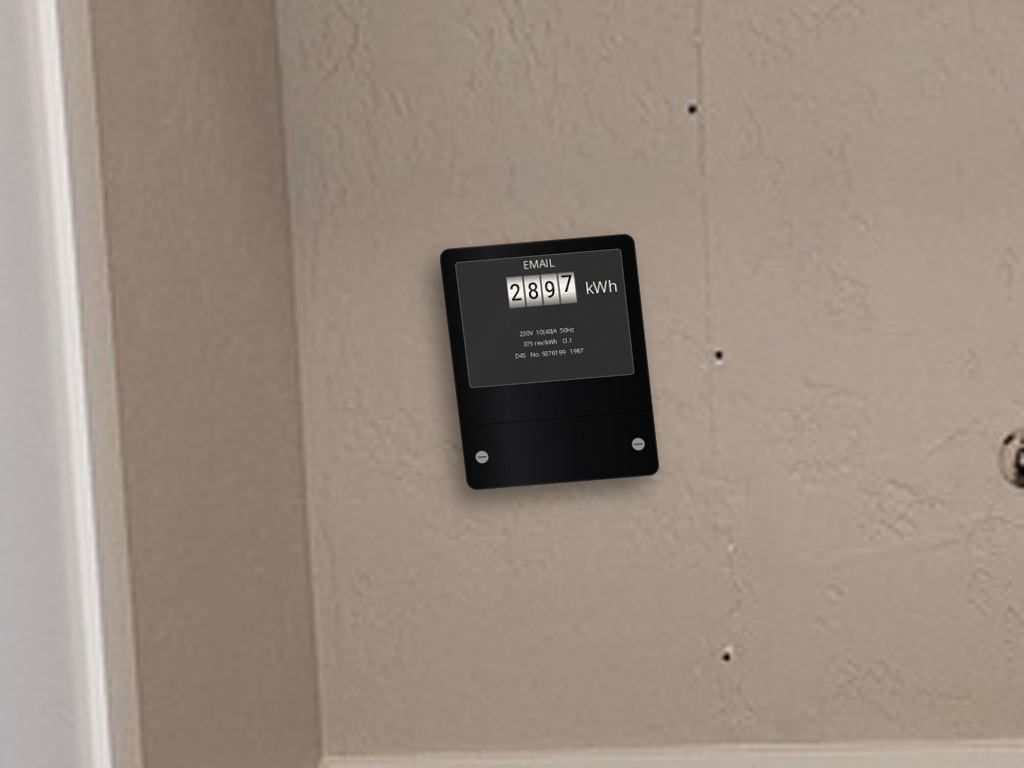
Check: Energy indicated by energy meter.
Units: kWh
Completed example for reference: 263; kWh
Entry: 2897; kWh
